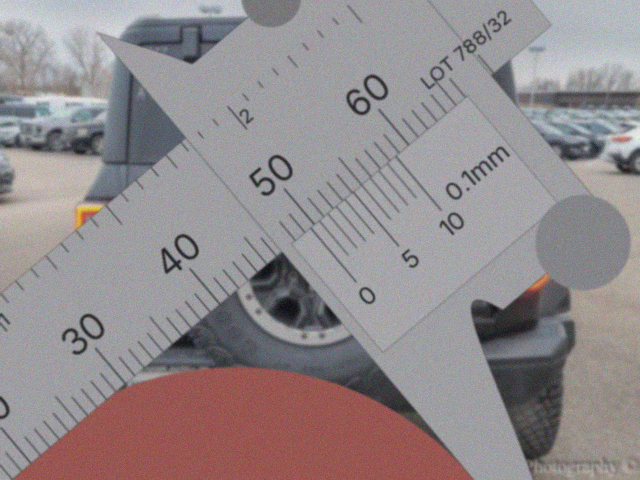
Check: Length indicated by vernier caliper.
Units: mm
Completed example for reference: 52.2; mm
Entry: 49.6; mm
